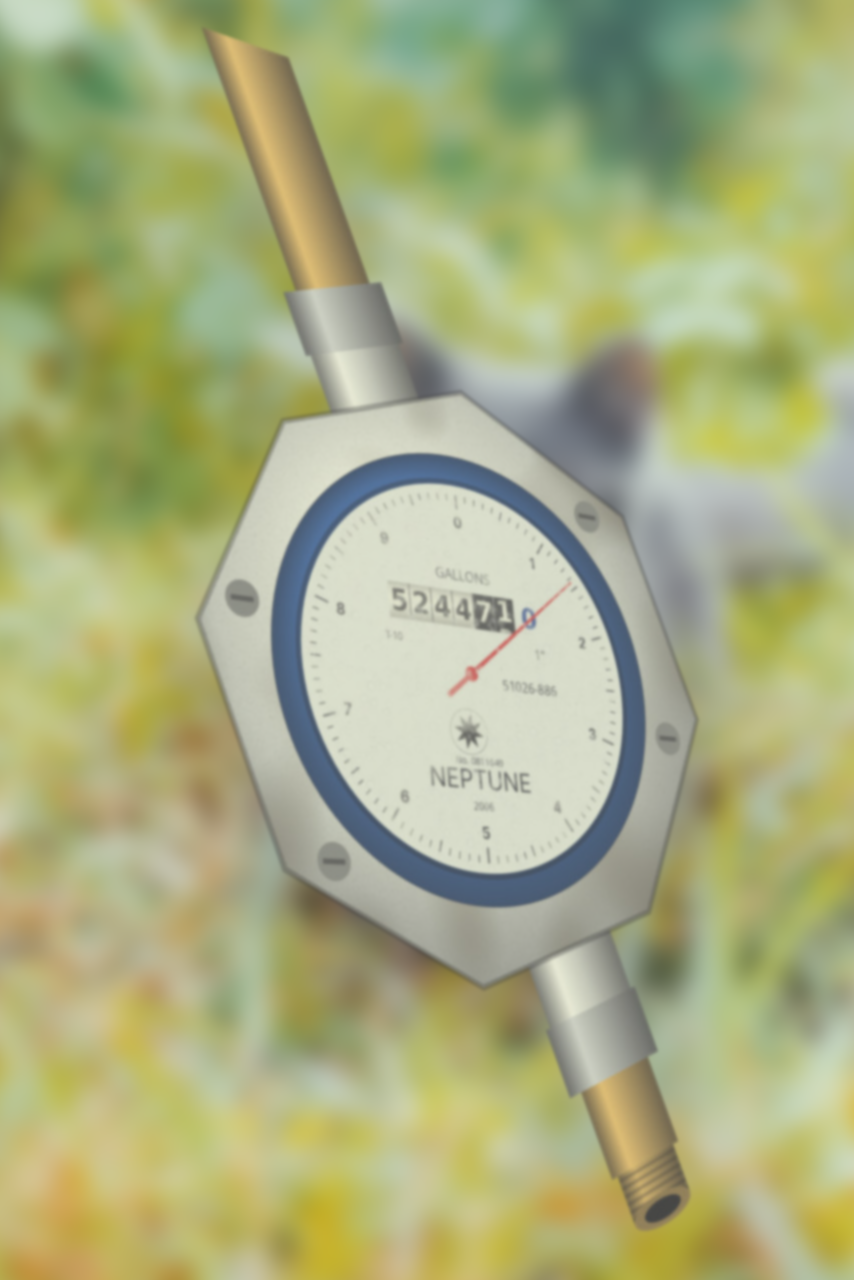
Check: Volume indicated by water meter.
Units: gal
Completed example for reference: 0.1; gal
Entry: 5244711.4; gal
